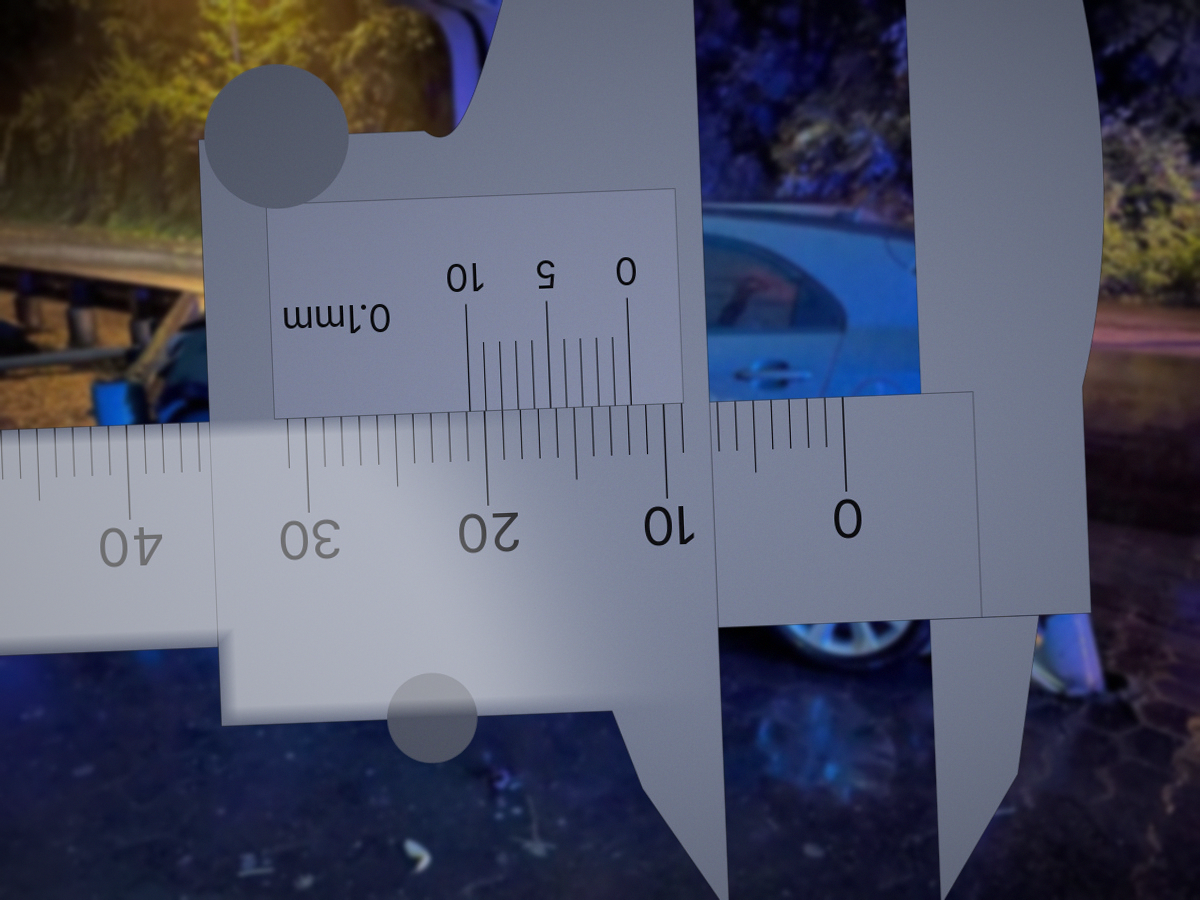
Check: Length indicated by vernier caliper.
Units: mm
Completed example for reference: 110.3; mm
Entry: 11.8; mm
